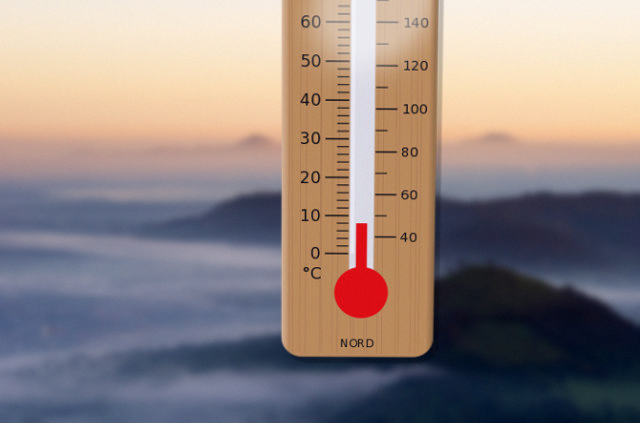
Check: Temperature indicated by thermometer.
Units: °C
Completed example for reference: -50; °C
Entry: 8; °C
